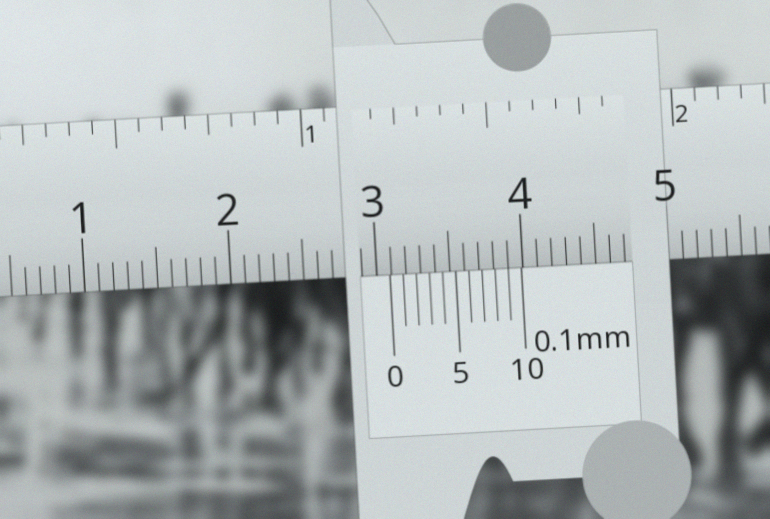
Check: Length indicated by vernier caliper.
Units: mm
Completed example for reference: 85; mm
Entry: 30.9; mm
